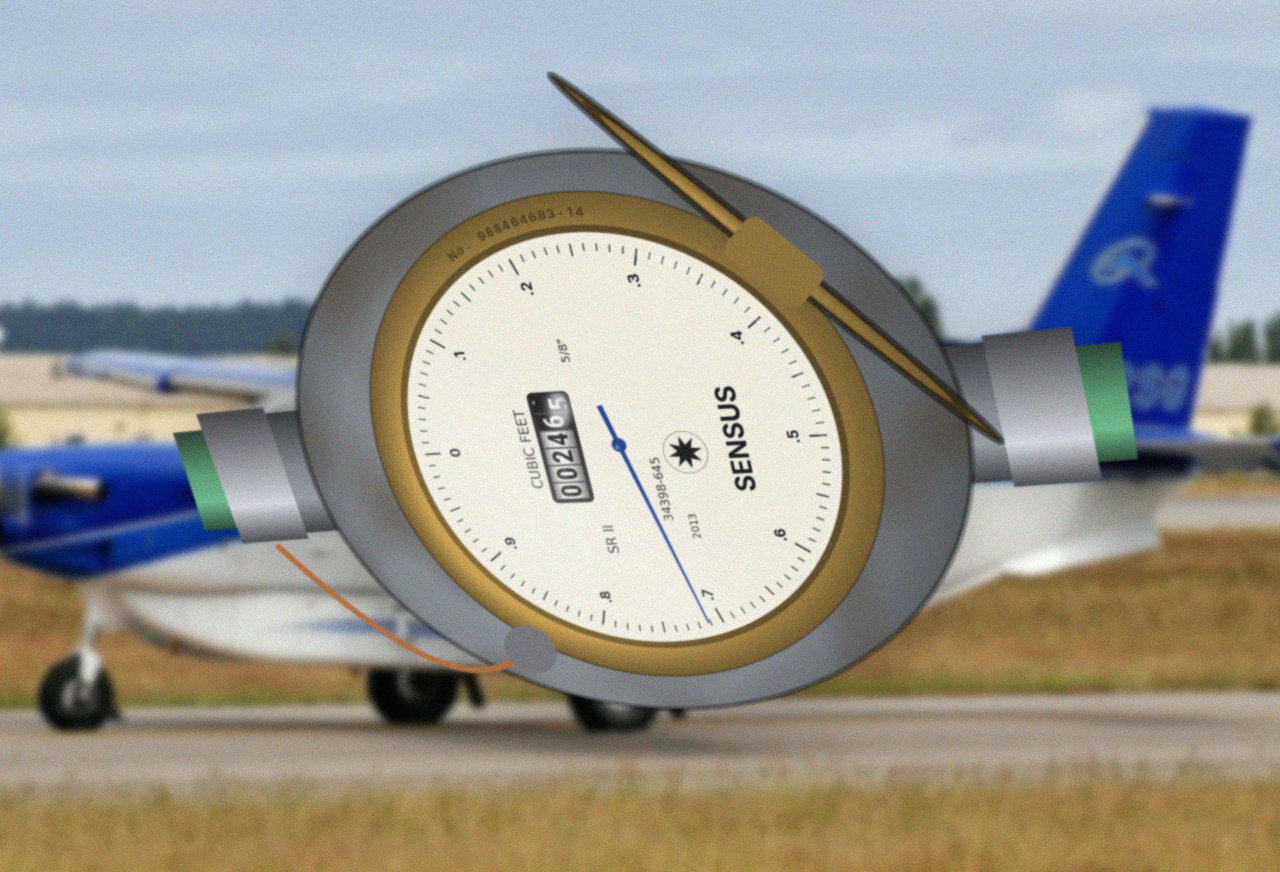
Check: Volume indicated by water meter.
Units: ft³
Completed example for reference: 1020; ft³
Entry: 2464.71; ft³
